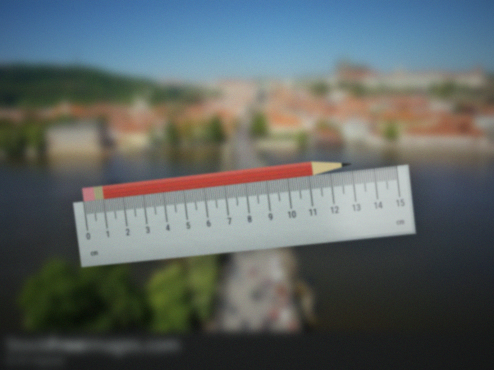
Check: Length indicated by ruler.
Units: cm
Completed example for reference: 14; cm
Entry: 13; cm
